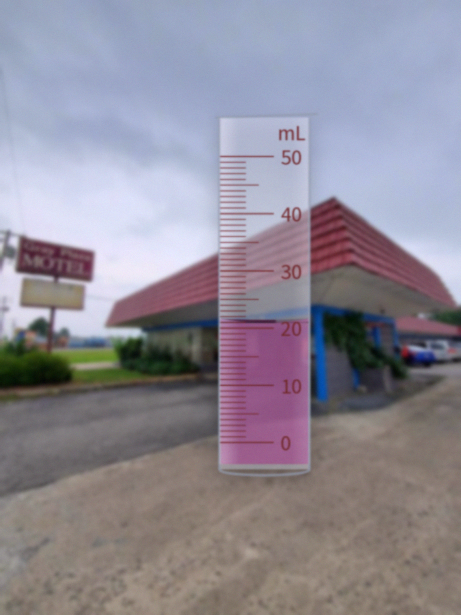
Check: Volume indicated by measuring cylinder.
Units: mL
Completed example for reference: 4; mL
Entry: 21; mL
